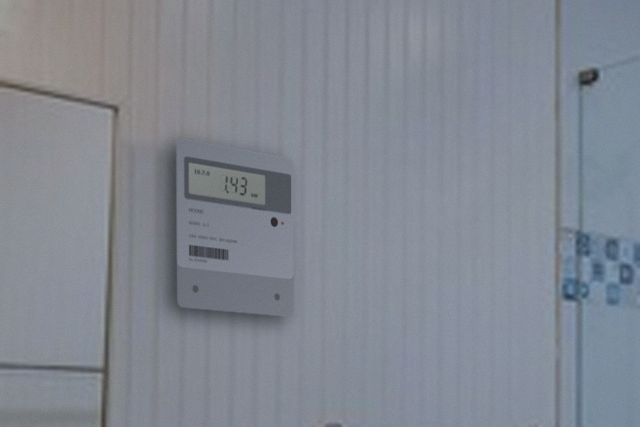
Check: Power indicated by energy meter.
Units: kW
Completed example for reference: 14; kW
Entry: 1.43; kW
